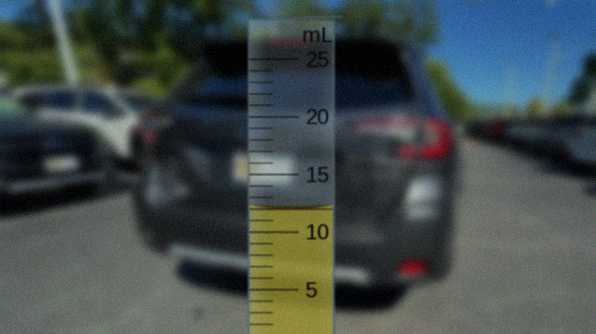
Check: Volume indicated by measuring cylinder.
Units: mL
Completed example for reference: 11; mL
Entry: 12; mL
